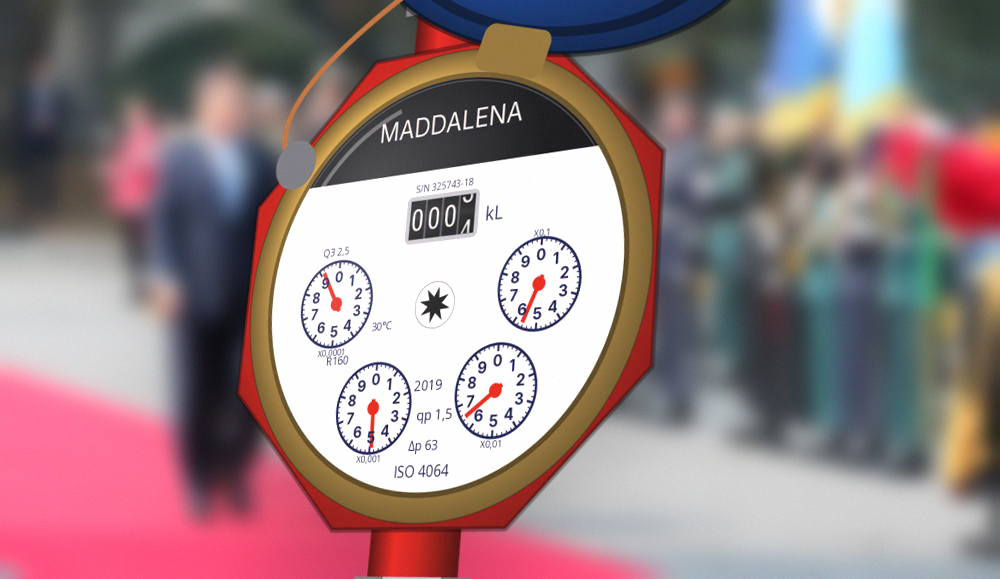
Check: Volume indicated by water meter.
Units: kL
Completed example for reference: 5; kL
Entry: 3.5649; kL
